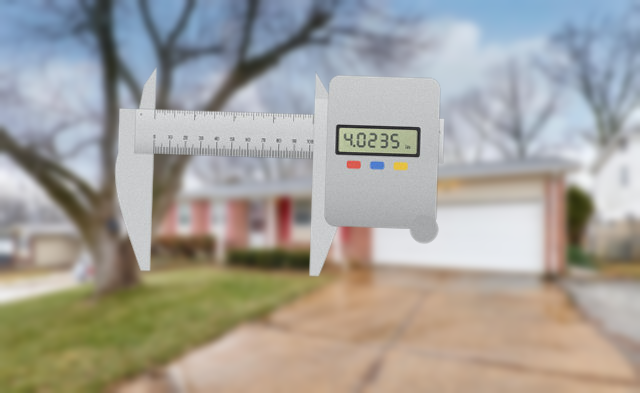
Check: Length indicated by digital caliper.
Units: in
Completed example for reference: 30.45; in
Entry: 4.0235; in
